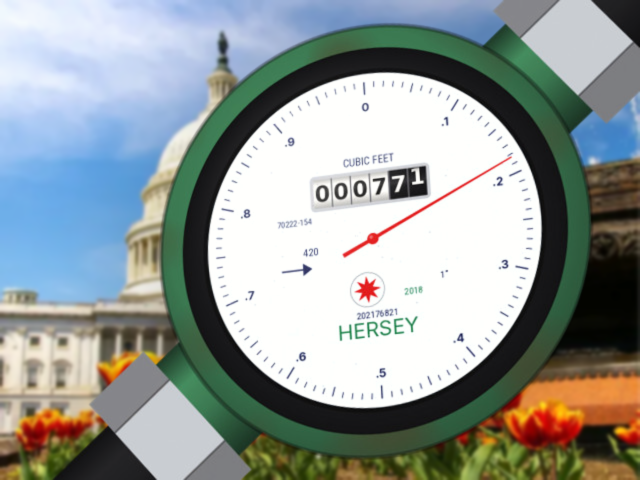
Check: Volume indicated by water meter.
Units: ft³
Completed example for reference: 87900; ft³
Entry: 771.18; ft³
